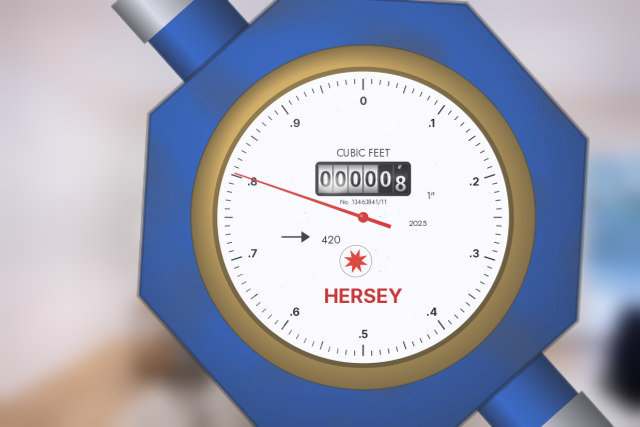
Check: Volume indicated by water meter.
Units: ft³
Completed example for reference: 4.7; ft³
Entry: 7.80; ft³
